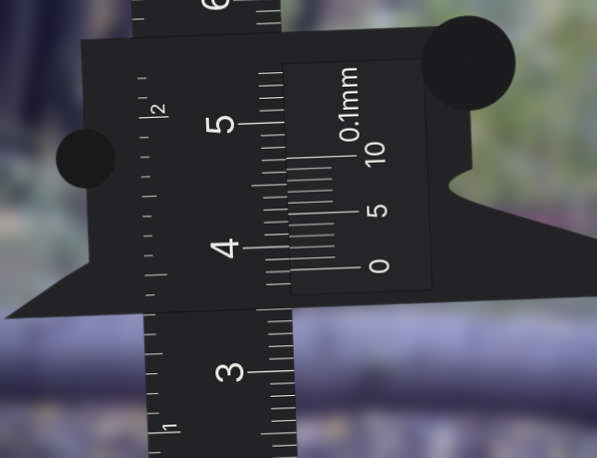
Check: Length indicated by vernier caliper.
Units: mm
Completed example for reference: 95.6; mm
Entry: 38.1; mm
